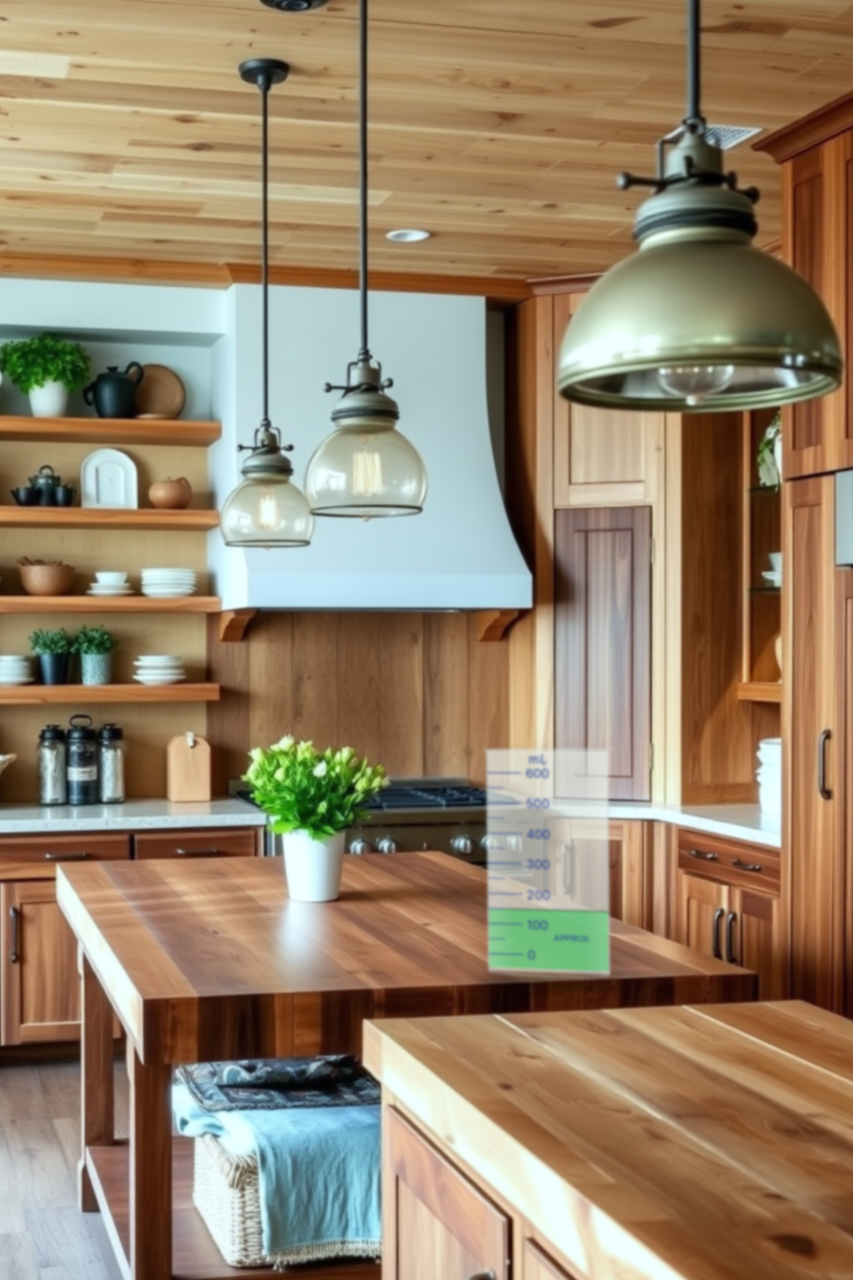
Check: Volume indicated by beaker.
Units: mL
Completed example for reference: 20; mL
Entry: 150; mL
